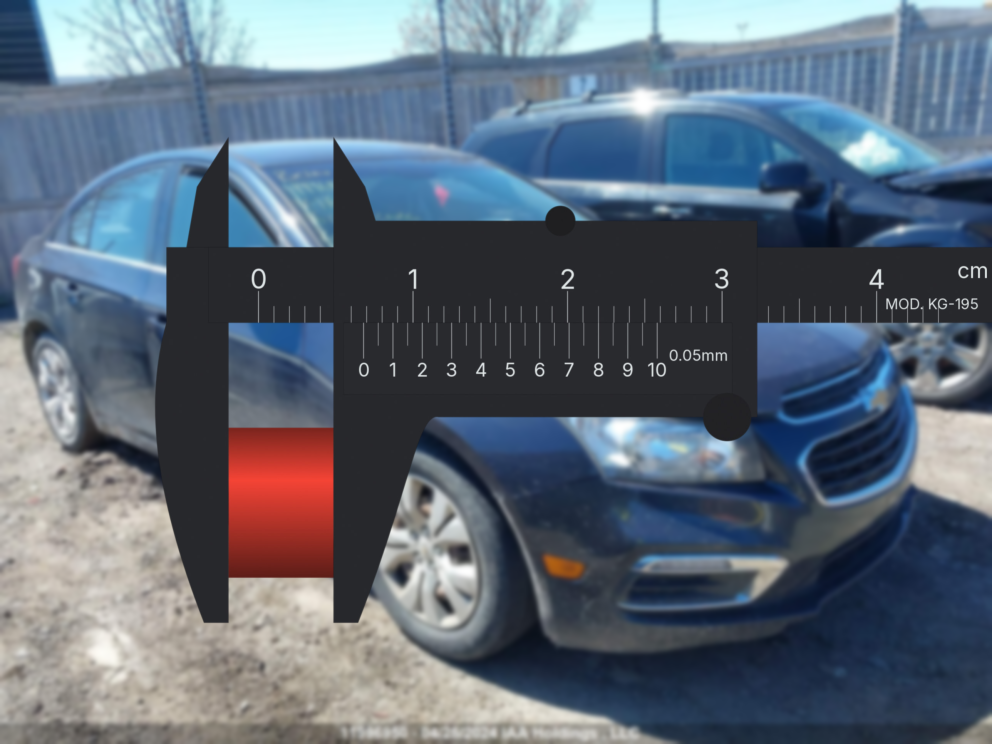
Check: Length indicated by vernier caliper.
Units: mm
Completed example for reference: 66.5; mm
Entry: 6.8; mm
